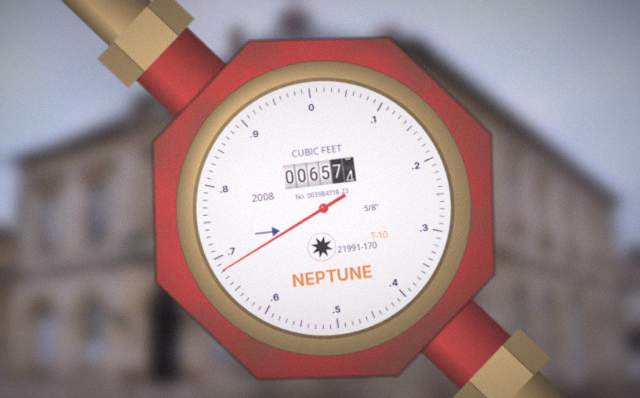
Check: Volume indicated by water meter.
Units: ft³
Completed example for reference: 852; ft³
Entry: 6573.68; ft³
